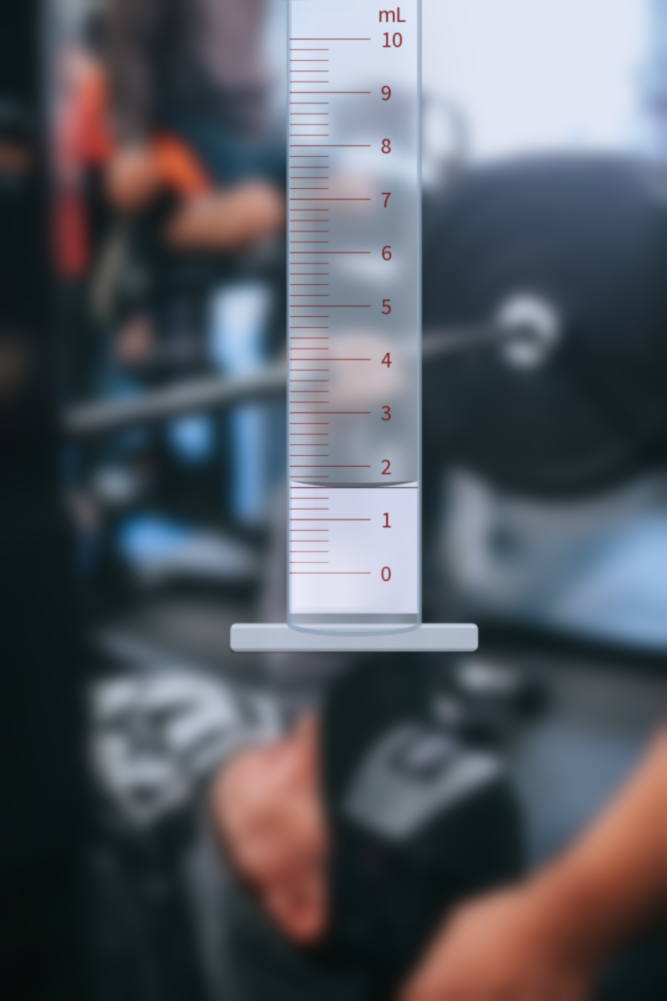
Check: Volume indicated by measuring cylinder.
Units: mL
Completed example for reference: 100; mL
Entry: 1.6; mL
